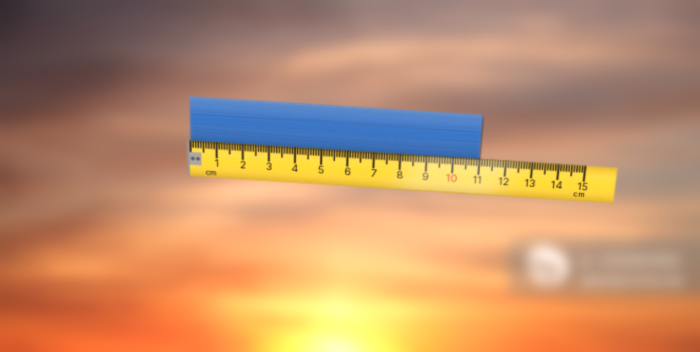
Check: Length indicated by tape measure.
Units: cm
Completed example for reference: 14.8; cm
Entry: 11; cm
